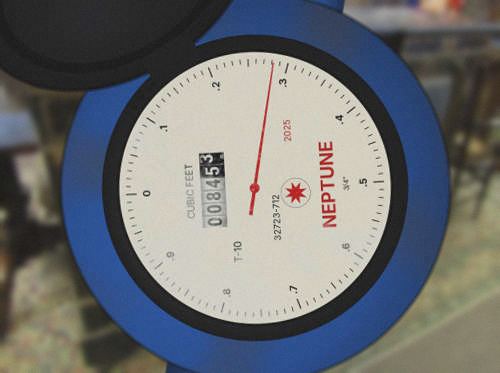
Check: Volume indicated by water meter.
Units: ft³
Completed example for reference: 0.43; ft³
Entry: 8453.28; ft³
